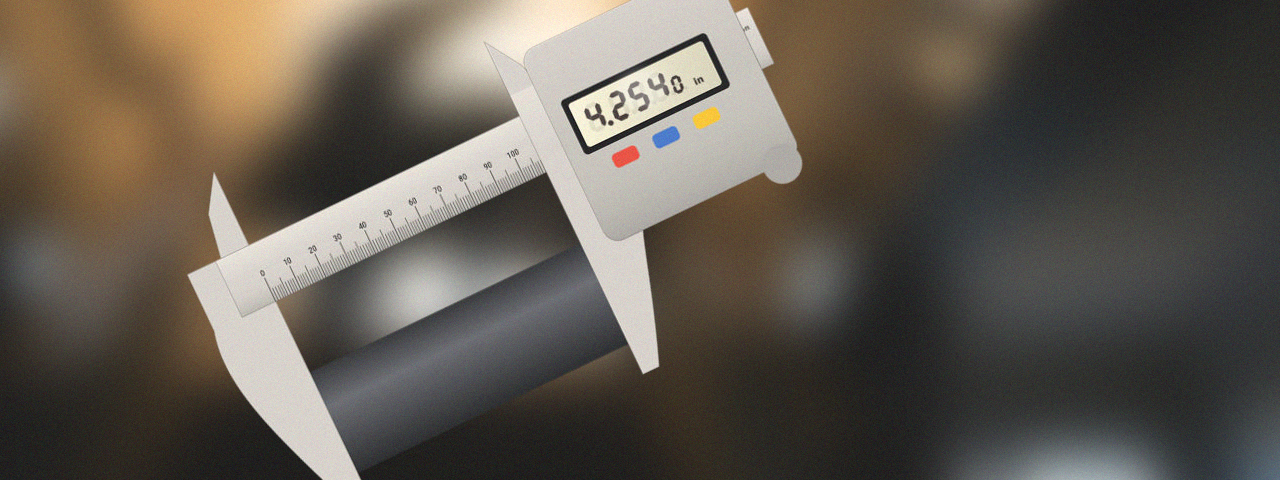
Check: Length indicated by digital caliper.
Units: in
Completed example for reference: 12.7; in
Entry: 4.2540; in
